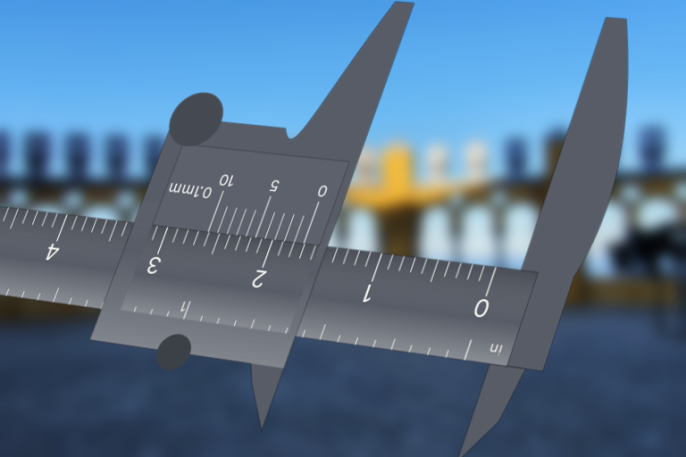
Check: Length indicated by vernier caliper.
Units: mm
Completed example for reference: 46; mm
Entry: 17.1; mm
